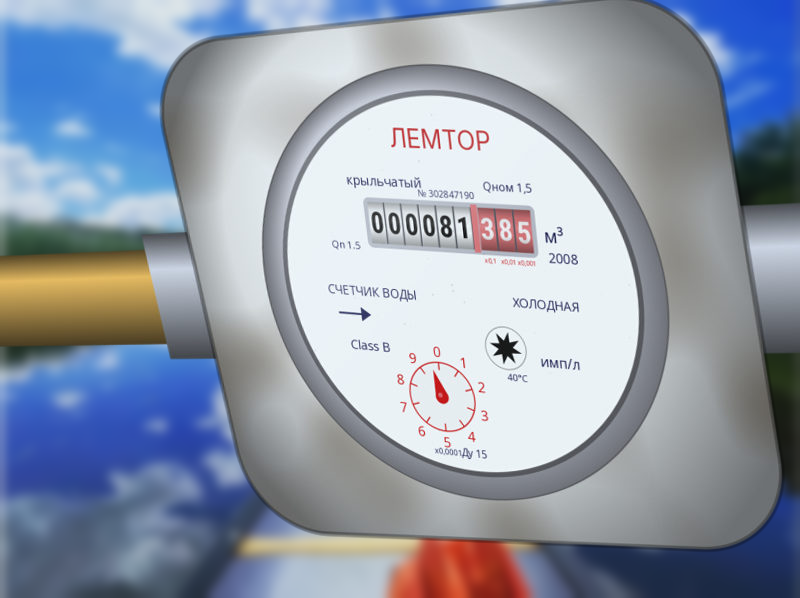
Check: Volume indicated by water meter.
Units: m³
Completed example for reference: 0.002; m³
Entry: 81.3849; m³
